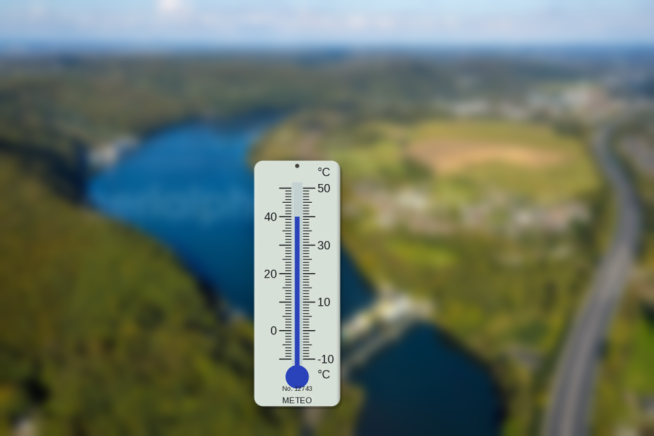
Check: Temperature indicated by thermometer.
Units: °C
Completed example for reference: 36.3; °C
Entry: 40; °C
